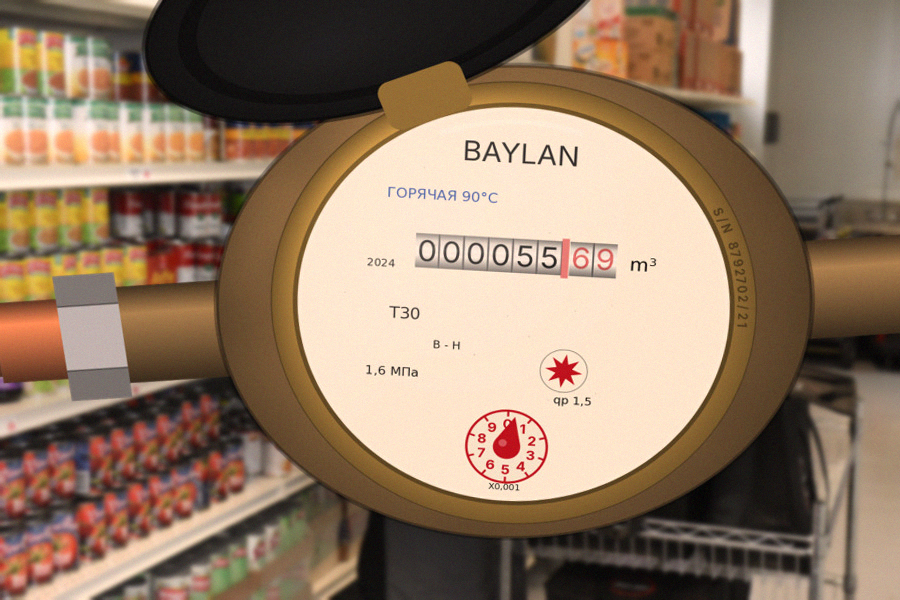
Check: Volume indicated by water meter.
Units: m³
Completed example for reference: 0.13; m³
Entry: 55.690; m³
